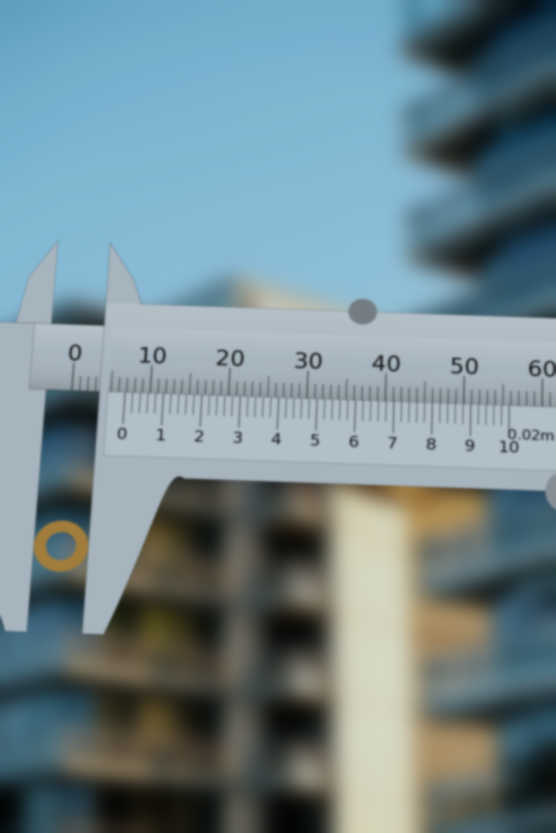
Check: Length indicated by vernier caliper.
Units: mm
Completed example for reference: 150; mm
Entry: 6.8; mm
